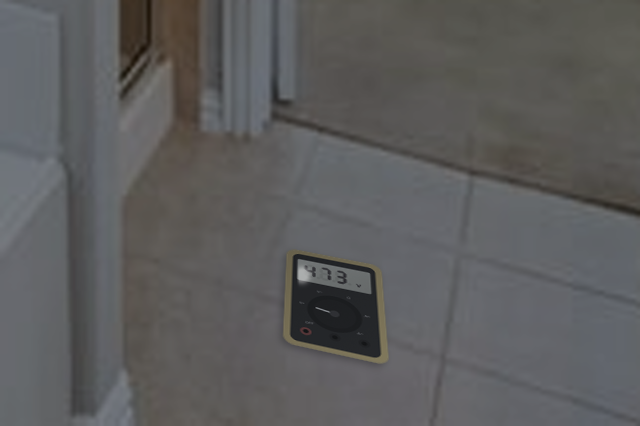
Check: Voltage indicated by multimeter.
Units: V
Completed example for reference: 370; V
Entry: 473; V
